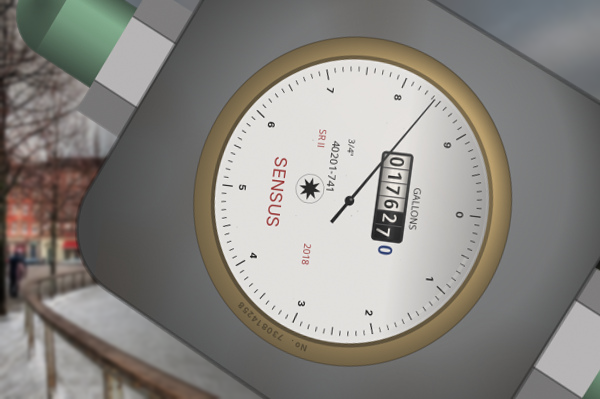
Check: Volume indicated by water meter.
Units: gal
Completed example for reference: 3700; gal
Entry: 176268.4; gal
